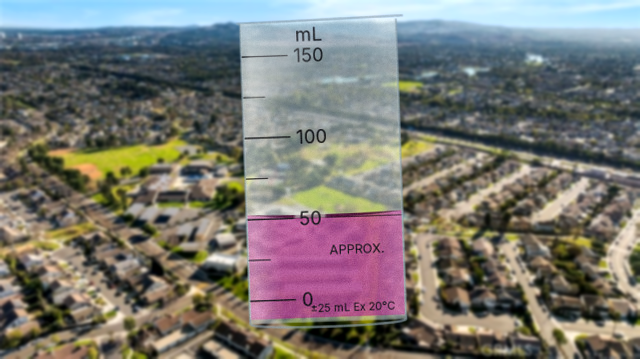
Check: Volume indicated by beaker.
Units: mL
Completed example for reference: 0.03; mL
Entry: 50; mL
